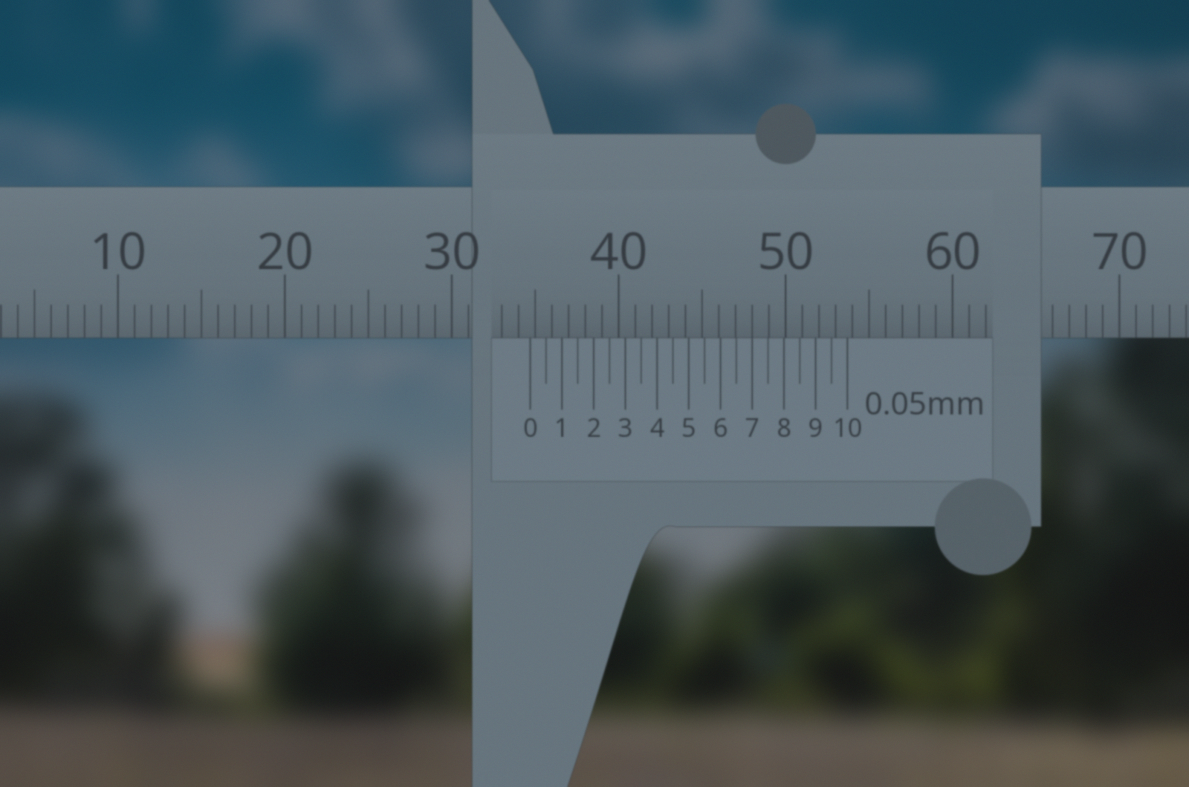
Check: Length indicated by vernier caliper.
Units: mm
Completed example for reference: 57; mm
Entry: 34.7; mm
